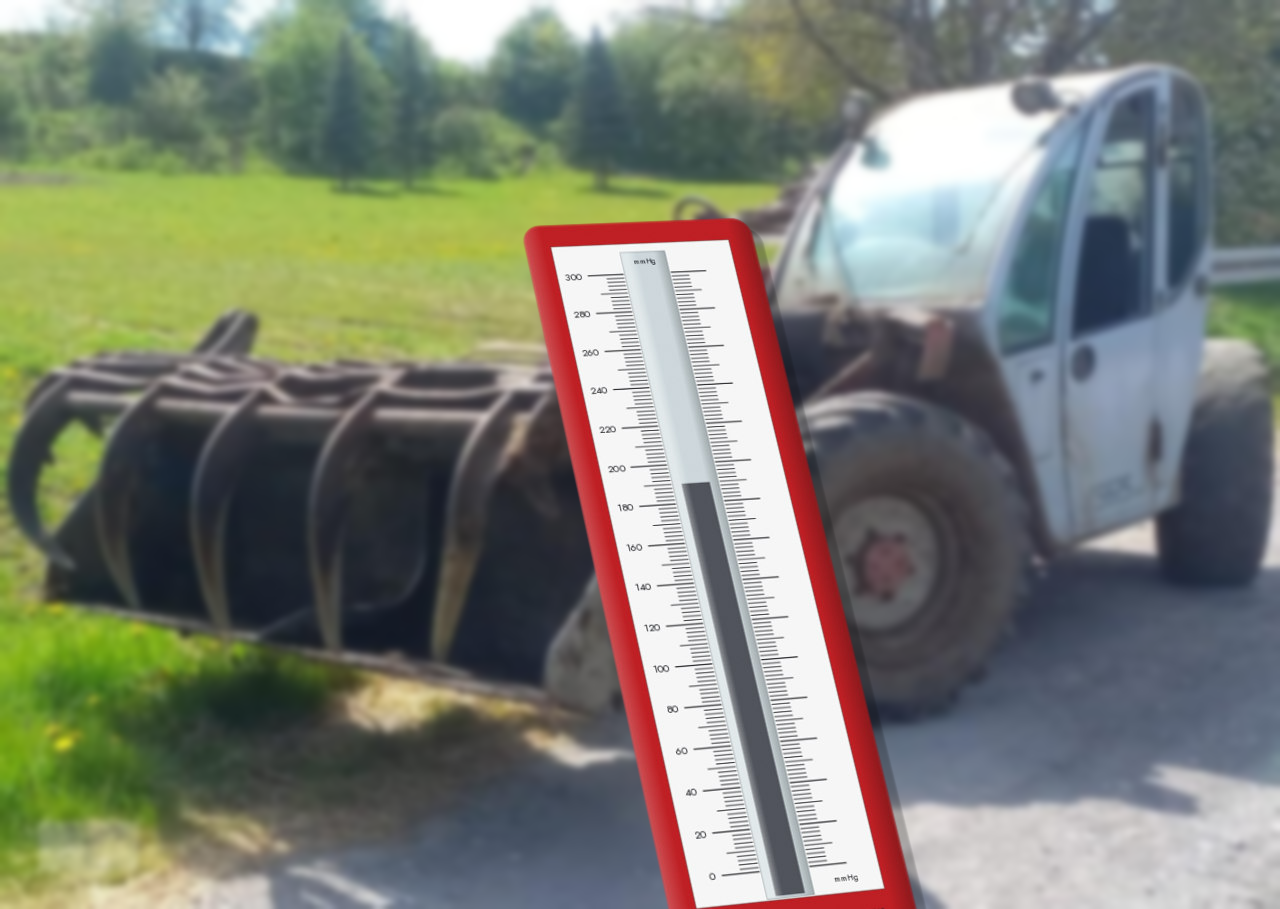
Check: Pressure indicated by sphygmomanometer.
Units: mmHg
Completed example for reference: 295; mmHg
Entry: 190; mmHg
